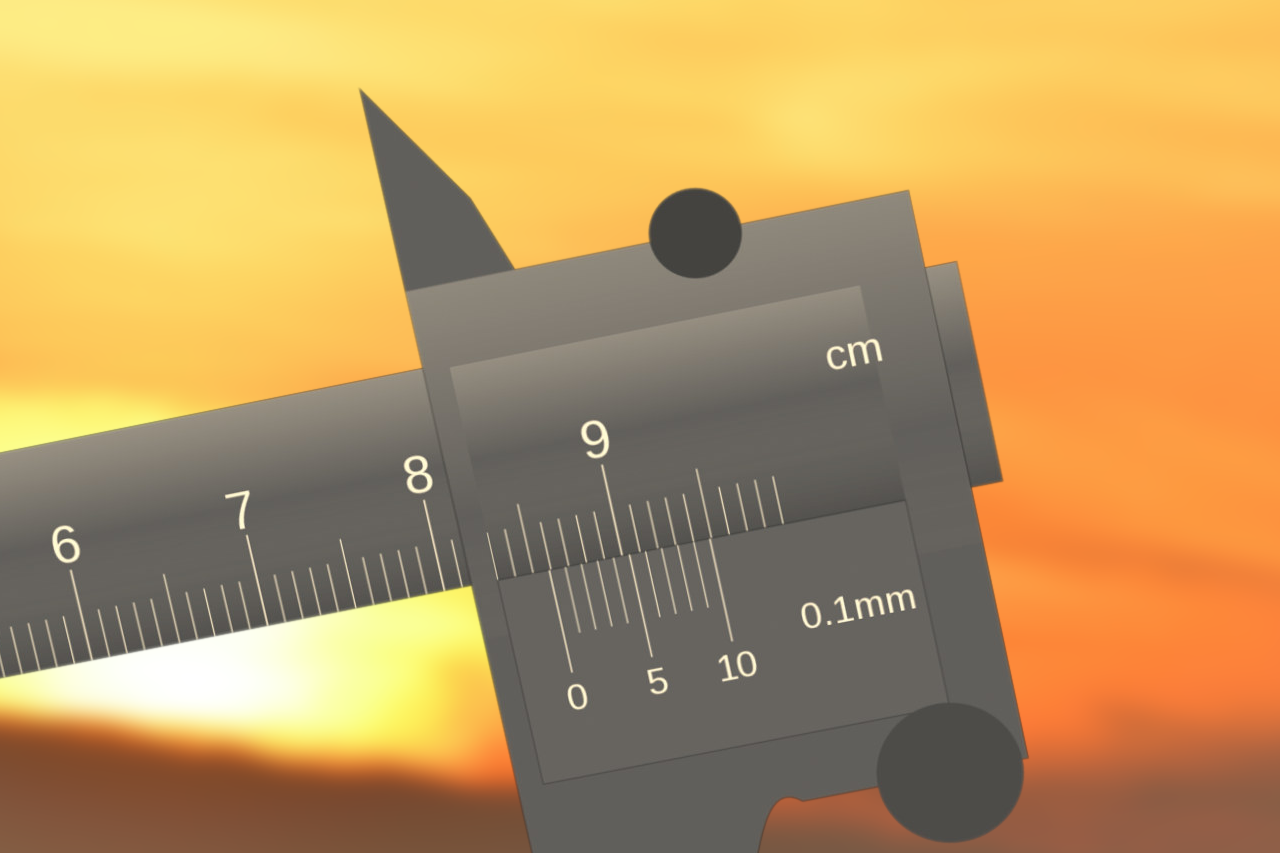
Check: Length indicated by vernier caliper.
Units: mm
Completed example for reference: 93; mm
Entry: 85.9; mm
